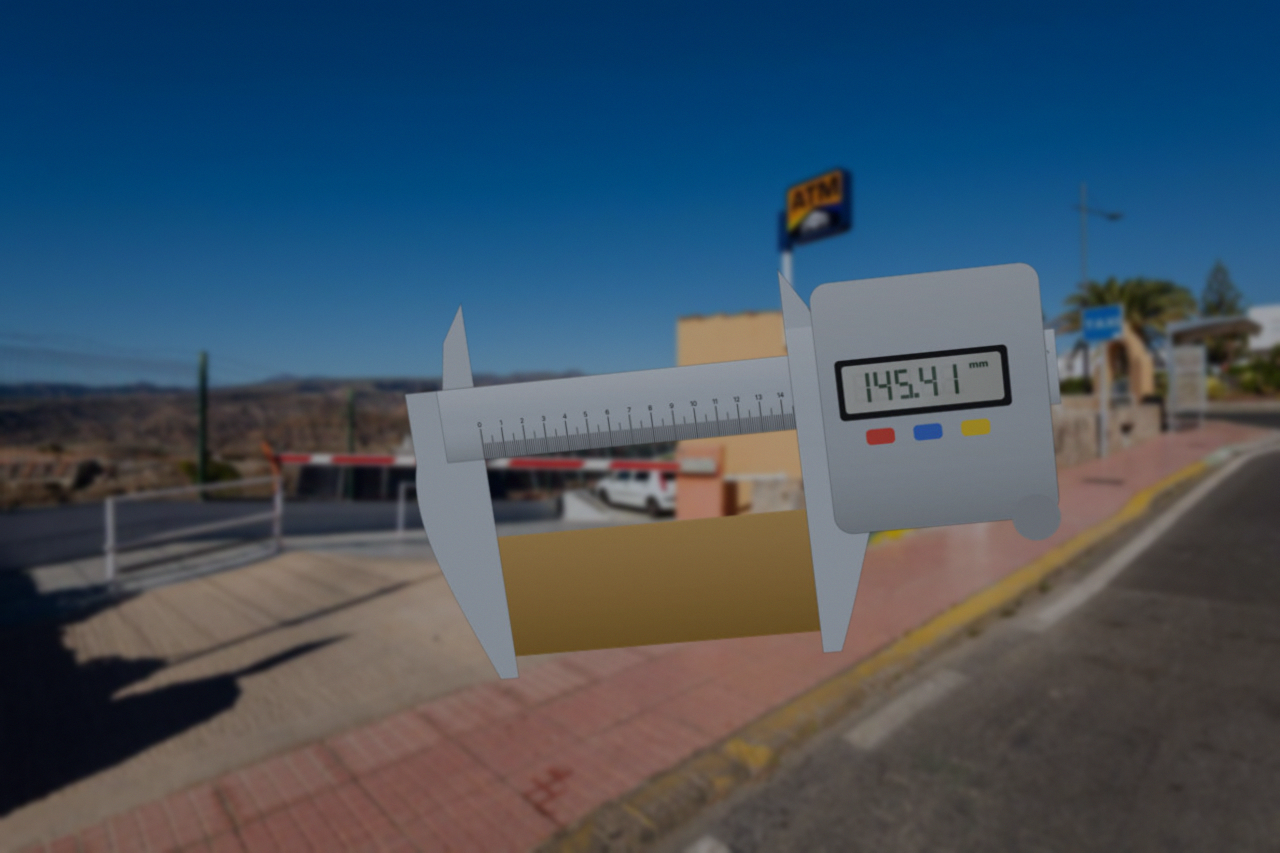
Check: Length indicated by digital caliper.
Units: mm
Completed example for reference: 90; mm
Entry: 145.41; mm
